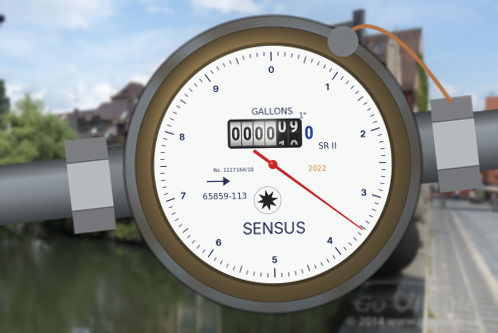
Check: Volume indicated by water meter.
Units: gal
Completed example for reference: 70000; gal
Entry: 93.5; gal
